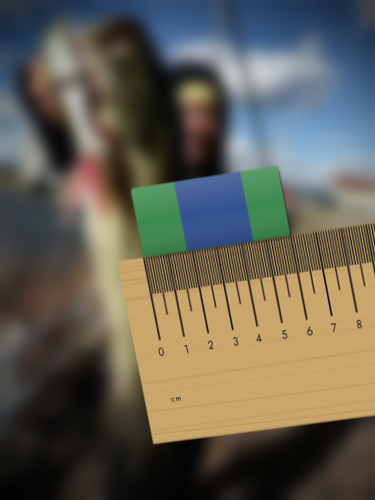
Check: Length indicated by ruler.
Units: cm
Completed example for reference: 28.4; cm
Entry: 6; cm
